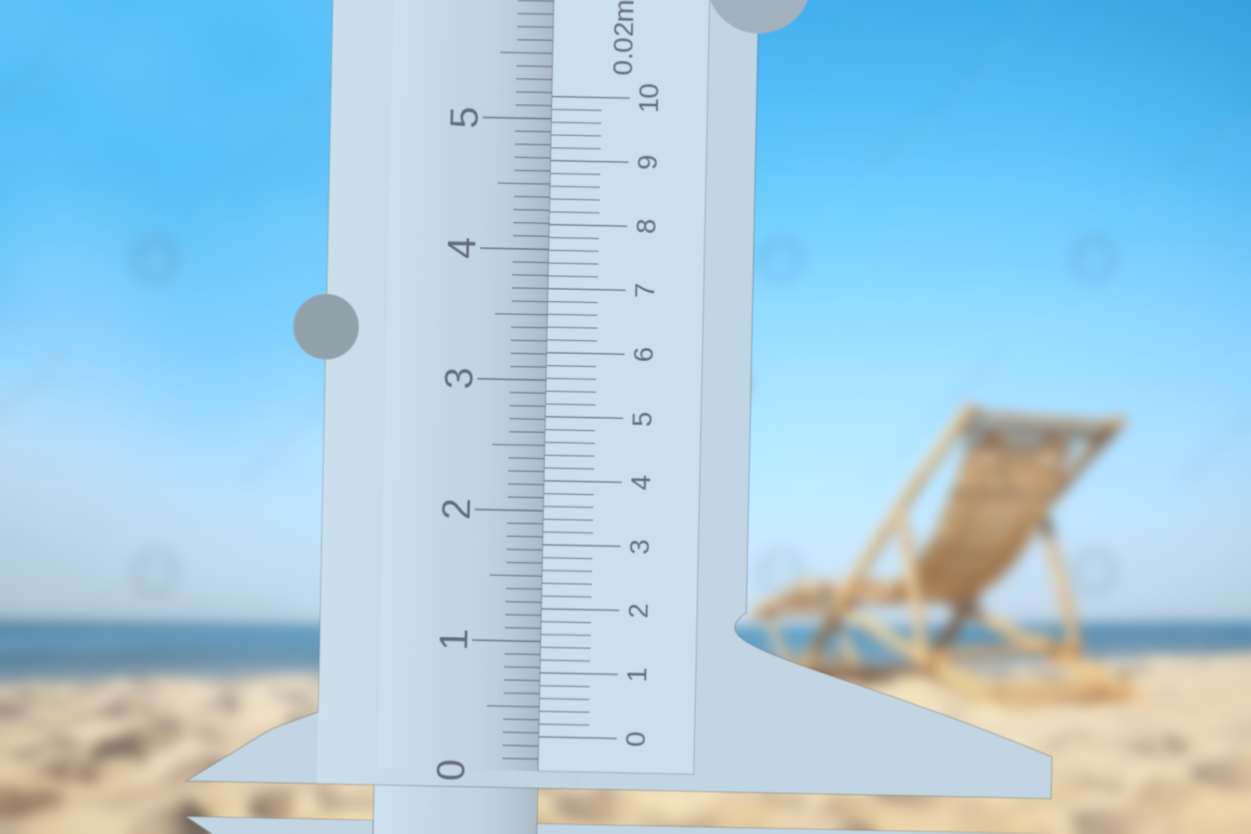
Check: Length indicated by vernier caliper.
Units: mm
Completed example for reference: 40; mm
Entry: 2.7; mm
